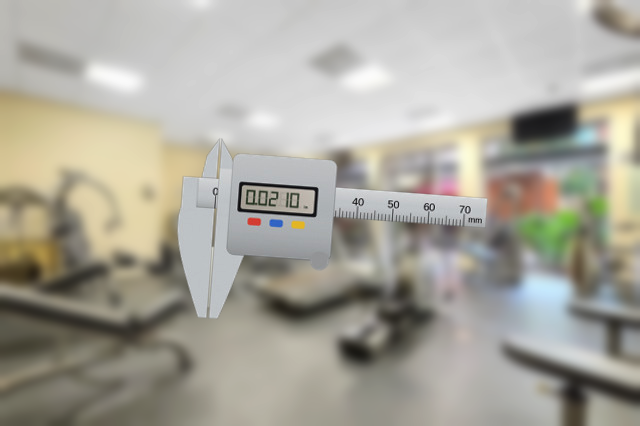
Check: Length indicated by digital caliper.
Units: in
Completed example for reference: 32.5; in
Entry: 0.0210; in
